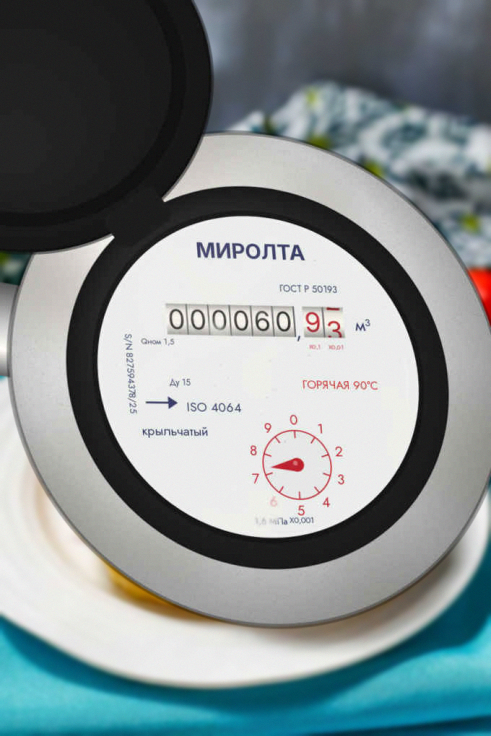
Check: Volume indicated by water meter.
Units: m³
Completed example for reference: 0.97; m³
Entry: 60.927; m³
